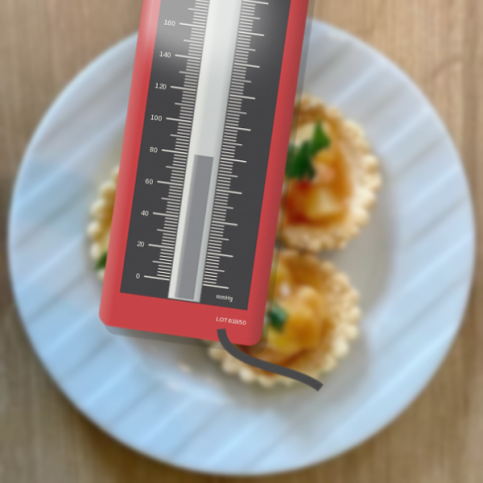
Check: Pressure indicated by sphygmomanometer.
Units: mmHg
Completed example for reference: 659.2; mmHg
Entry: 80; mmHg
